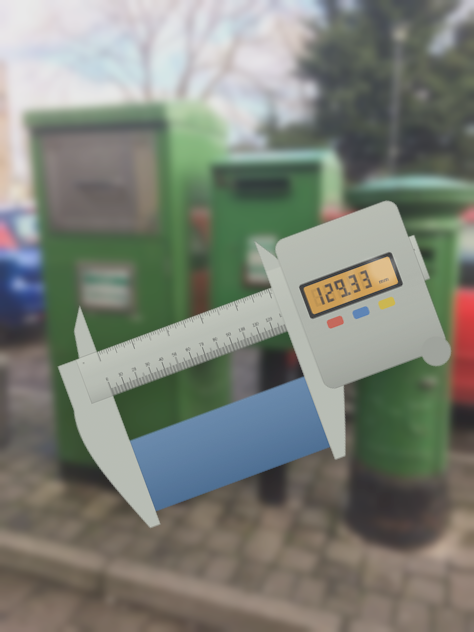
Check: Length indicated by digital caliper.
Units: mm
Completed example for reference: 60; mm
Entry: 129.33; mm
